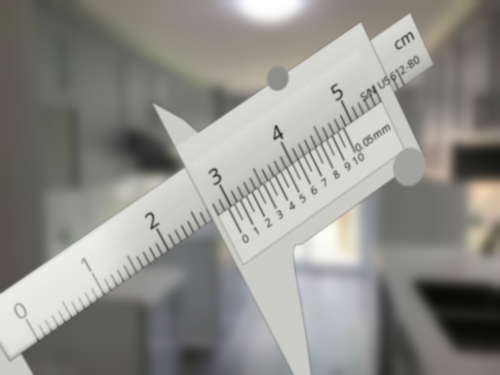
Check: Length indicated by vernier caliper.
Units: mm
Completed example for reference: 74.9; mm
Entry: 29.6; mm
